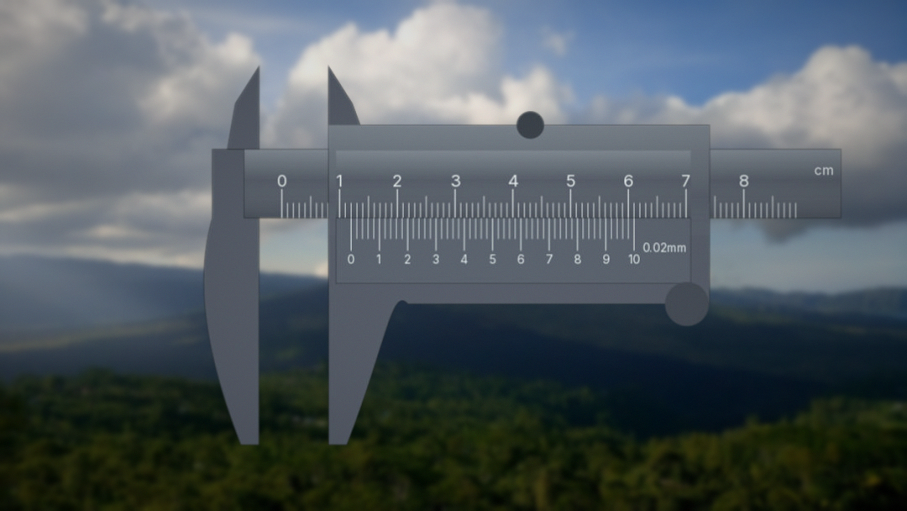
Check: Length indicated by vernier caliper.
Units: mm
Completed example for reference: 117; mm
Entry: 12.0; mm
